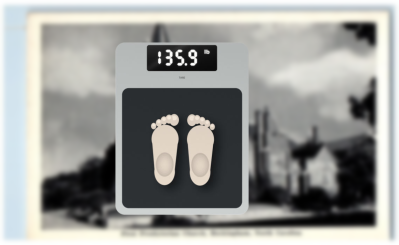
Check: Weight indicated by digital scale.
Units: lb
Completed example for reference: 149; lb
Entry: 135.9; lb
